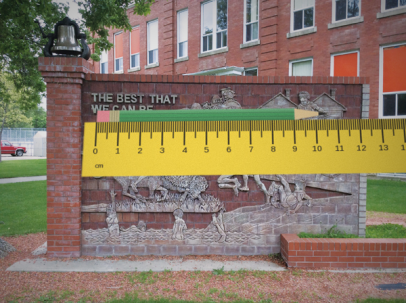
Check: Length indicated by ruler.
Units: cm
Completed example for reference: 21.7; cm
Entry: 10.5; cm
